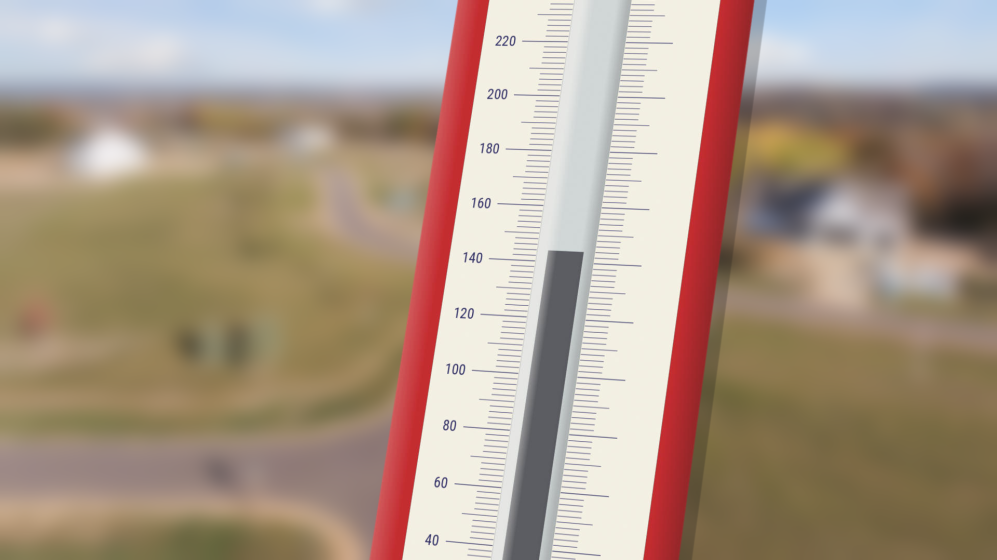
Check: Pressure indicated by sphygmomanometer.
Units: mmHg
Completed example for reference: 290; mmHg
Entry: 144; mmHg
